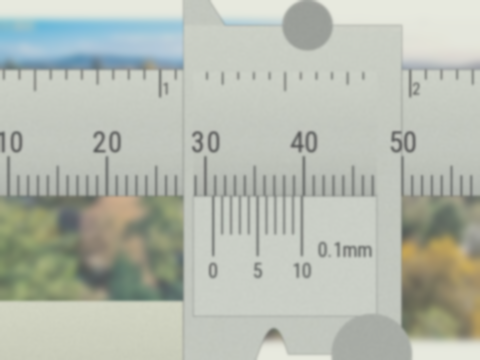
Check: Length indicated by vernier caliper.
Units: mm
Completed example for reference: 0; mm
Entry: 30.8; mm
